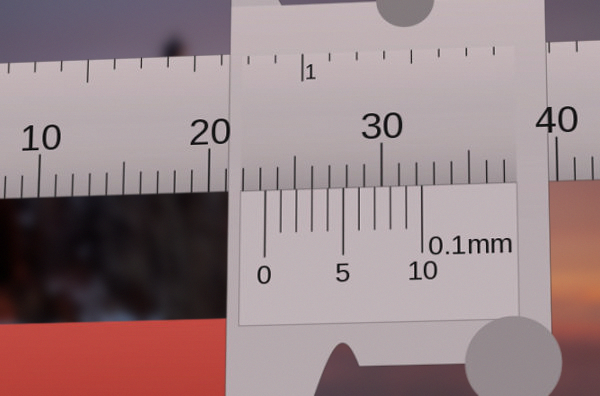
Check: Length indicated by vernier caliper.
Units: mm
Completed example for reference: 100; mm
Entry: 23.3; mm
